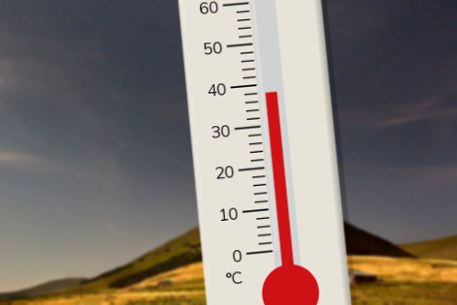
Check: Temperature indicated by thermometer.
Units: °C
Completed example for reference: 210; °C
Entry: 38; °C
